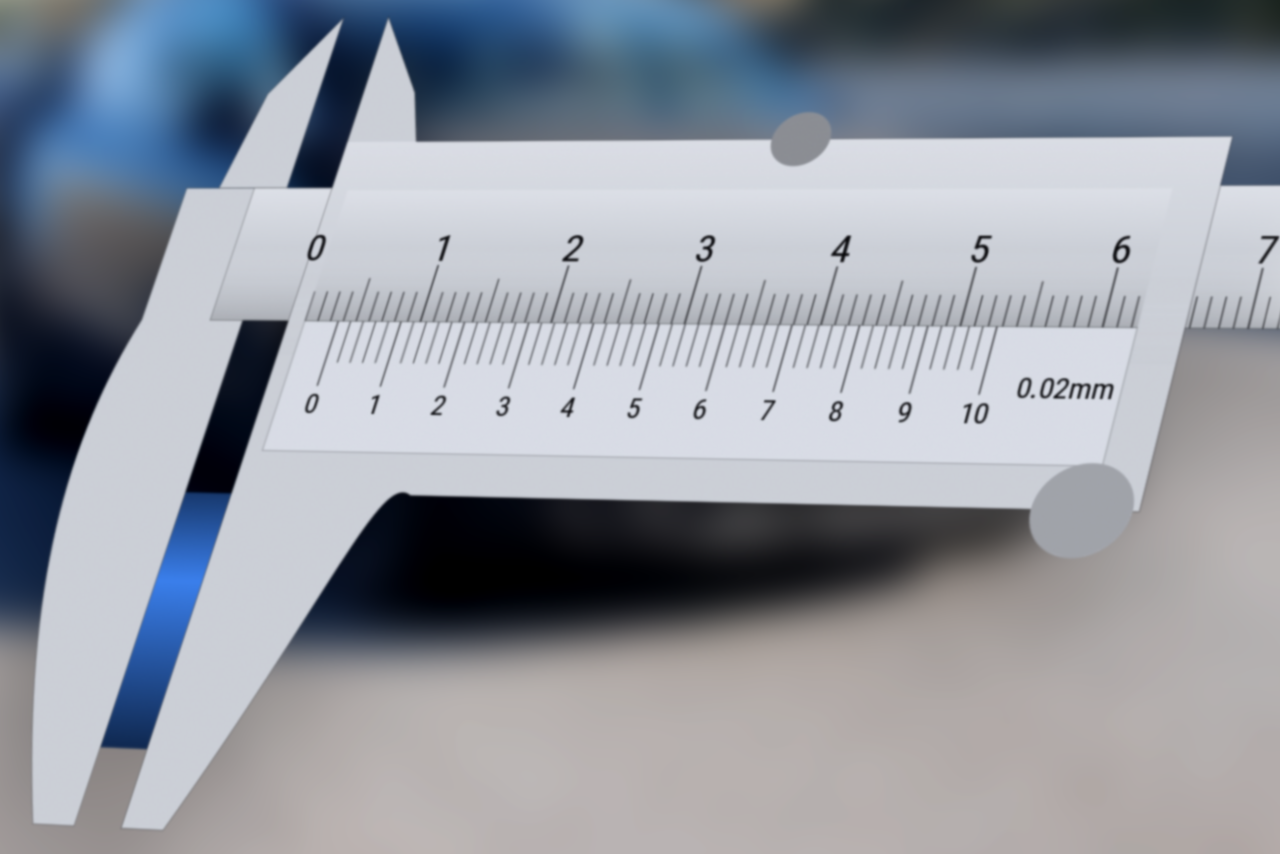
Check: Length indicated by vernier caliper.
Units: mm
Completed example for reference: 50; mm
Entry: 3.6; mm
